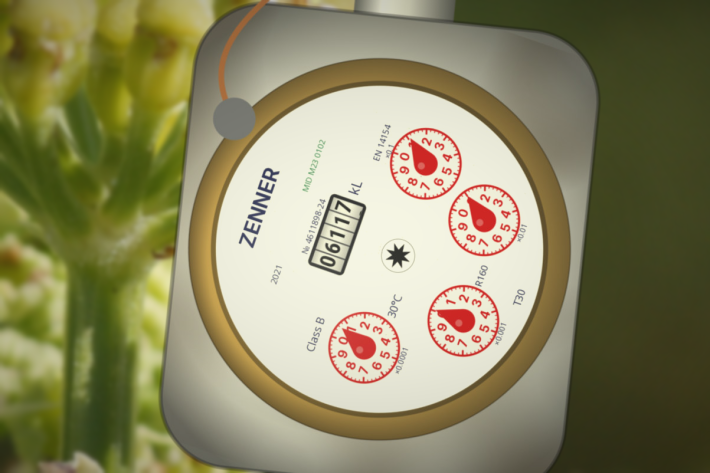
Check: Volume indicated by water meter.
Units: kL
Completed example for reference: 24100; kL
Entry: 6117.1100; kL
